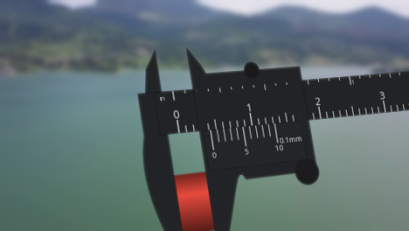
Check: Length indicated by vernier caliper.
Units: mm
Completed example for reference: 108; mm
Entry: 4.2; mm
